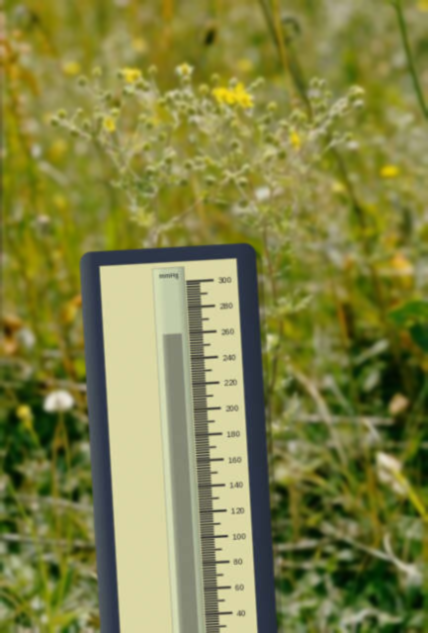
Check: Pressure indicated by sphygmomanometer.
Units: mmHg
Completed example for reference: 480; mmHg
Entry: 260; mmHg
